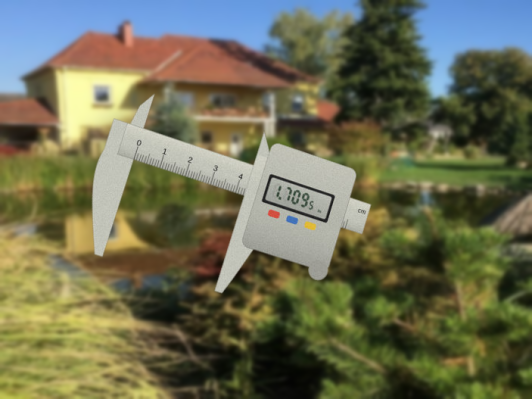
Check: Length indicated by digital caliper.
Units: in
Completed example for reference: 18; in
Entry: 1.7095; in
